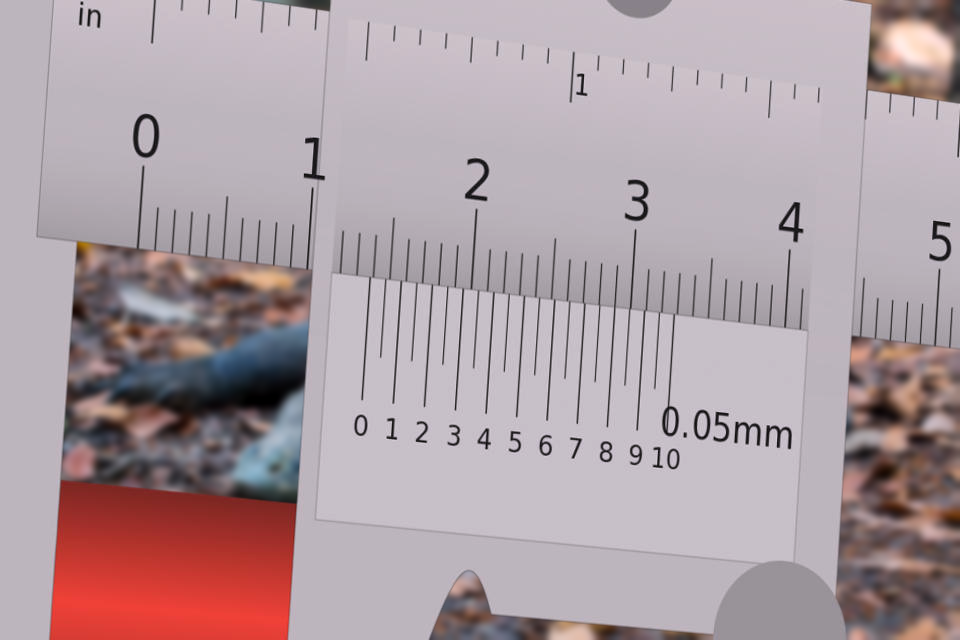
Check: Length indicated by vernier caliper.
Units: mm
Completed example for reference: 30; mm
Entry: 13.8; mm
